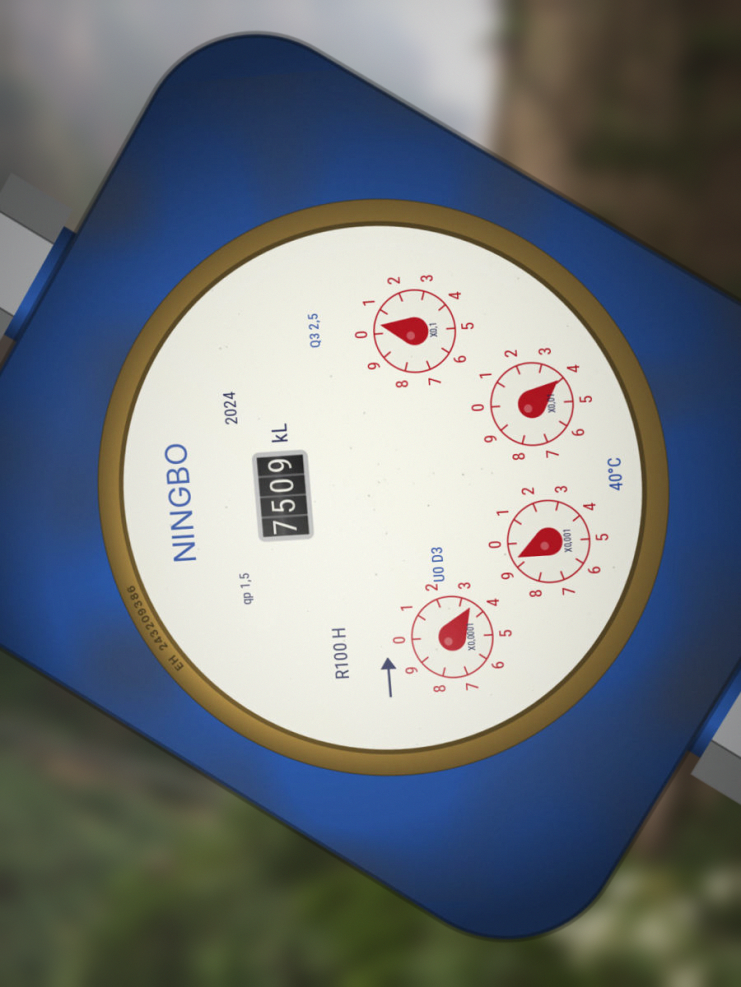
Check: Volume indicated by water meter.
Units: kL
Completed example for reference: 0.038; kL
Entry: 7509.0393; kL
